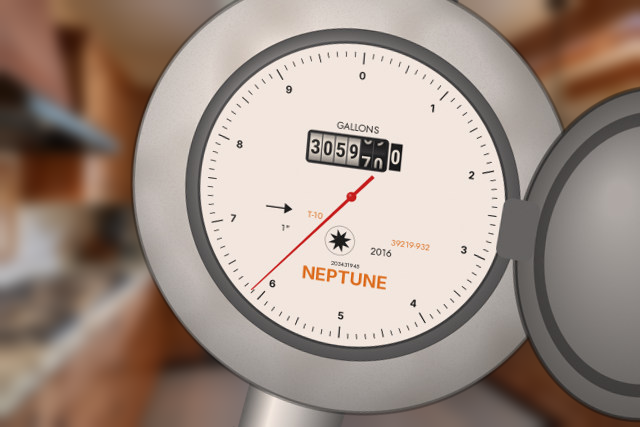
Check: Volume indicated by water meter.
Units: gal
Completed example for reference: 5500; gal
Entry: 3059696.1; gal
